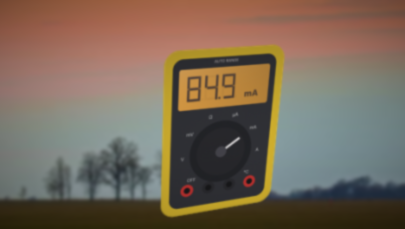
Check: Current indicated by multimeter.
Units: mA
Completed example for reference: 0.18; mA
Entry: 84.9; mA
